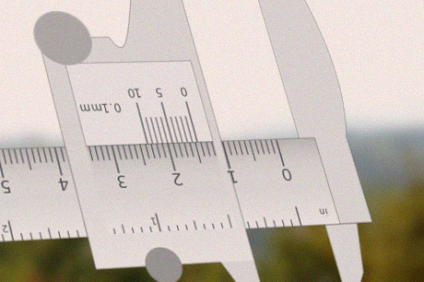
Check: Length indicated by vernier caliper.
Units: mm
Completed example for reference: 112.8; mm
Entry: 14.6; mm
